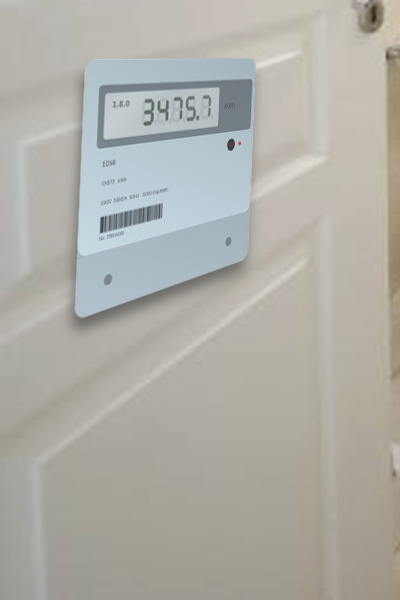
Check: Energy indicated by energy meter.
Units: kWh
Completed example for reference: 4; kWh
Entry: 3475.7; kWh
